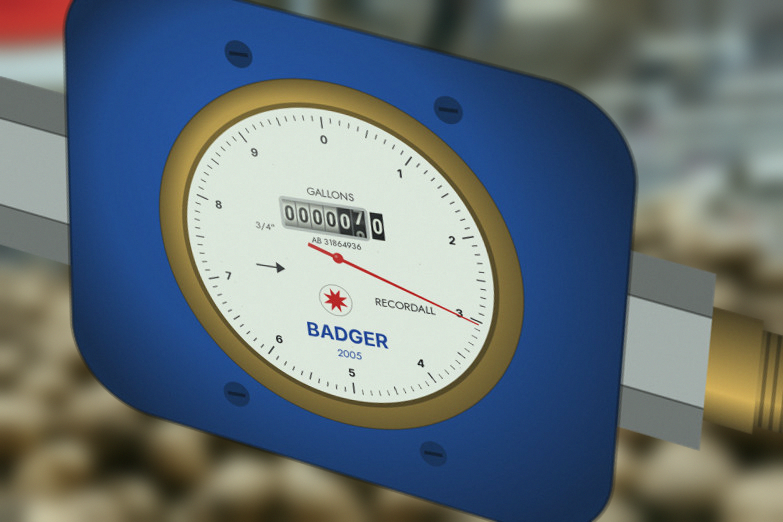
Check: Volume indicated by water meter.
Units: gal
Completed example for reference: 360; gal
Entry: 73.0; gal
